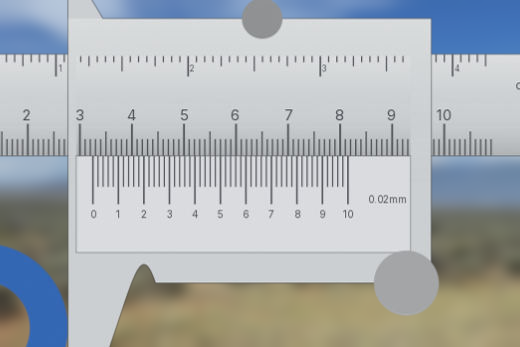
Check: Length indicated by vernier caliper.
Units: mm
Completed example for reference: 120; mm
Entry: 32.5; mm
